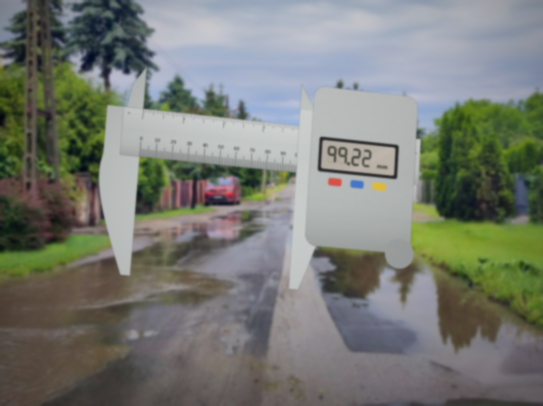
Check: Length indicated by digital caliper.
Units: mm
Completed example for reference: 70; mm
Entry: 99.22; mm
